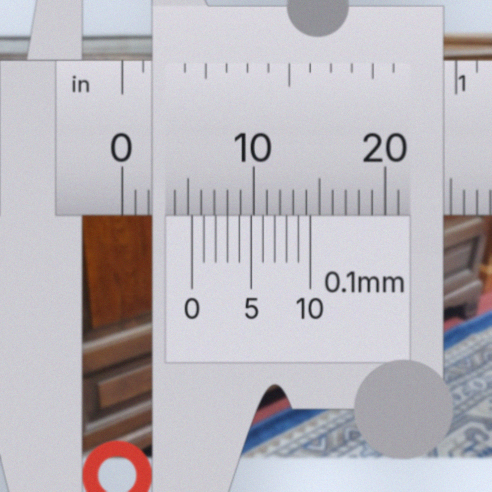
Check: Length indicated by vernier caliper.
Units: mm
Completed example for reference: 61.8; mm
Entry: 5.3; mm
